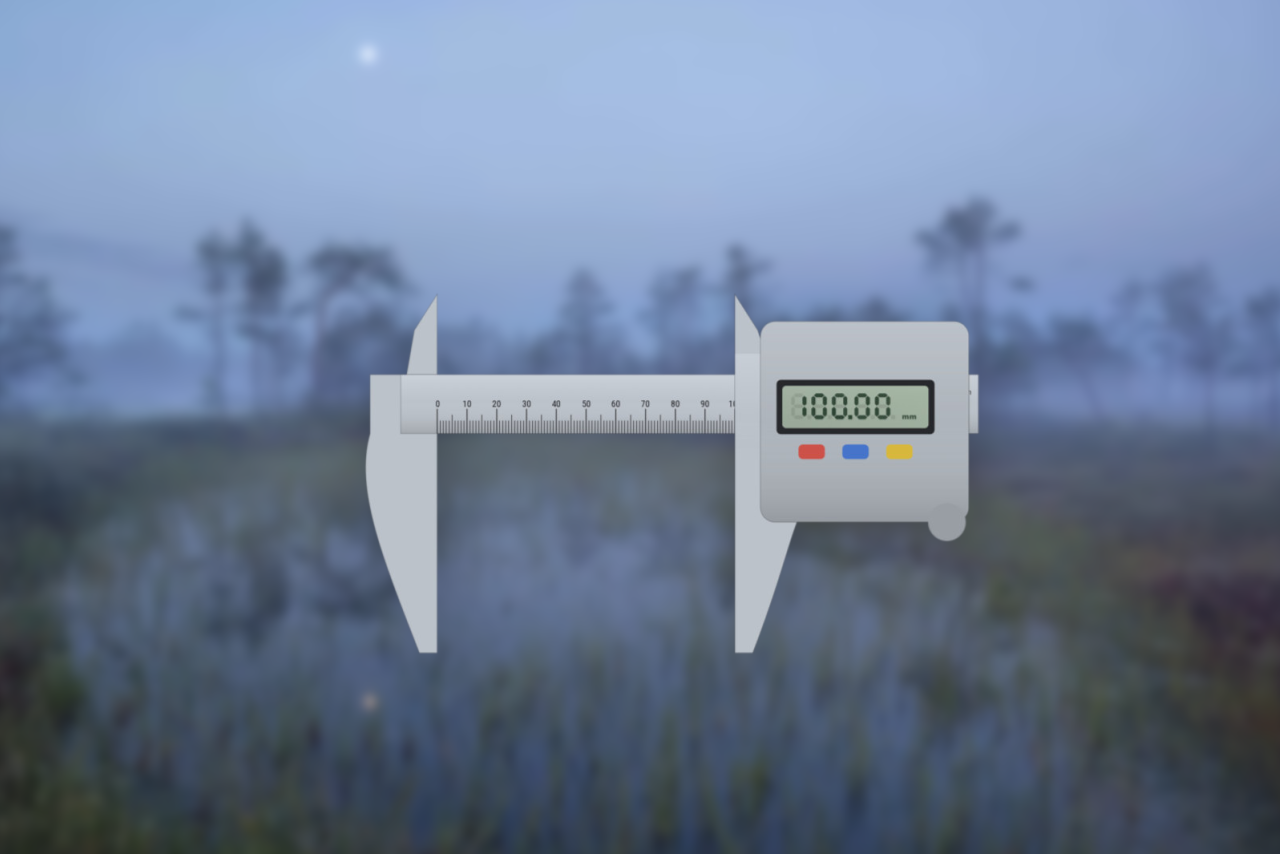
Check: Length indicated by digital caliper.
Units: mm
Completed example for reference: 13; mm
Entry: 100.00; mm
